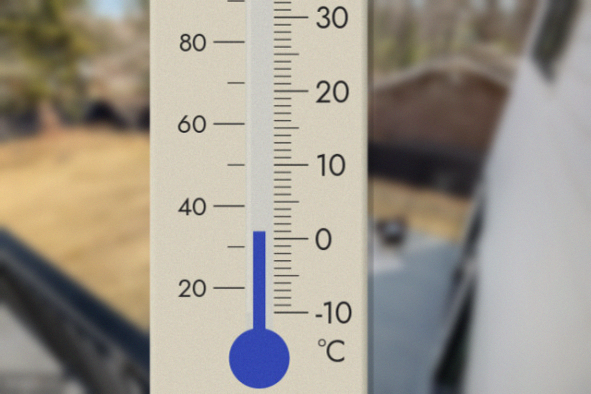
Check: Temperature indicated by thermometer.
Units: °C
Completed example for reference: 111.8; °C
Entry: 1; °C
